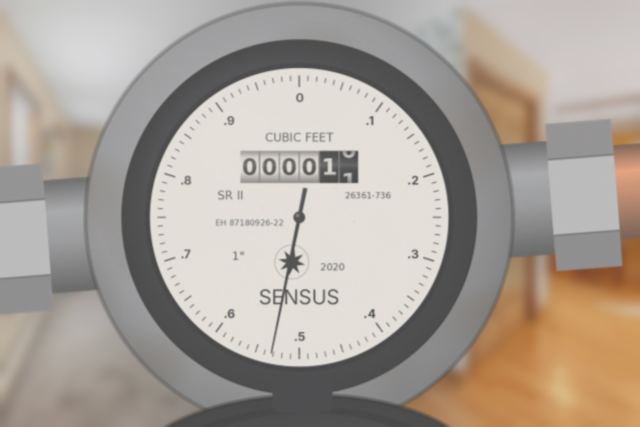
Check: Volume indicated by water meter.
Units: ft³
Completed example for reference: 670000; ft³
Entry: 10.53; ft³
